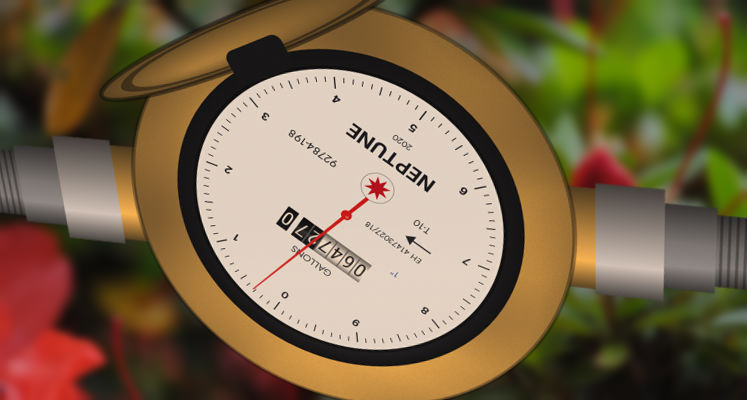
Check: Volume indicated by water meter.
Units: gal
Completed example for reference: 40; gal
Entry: 647270.3; gal
